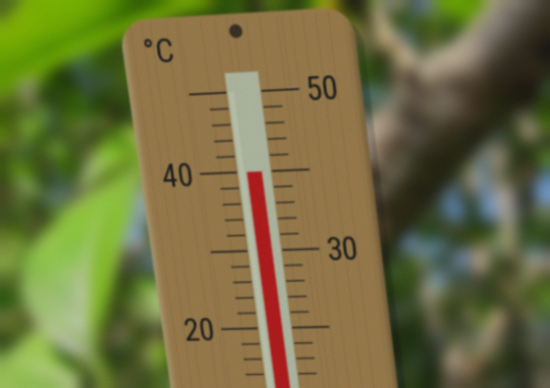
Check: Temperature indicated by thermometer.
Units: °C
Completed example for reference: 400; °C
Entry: 40; °C
